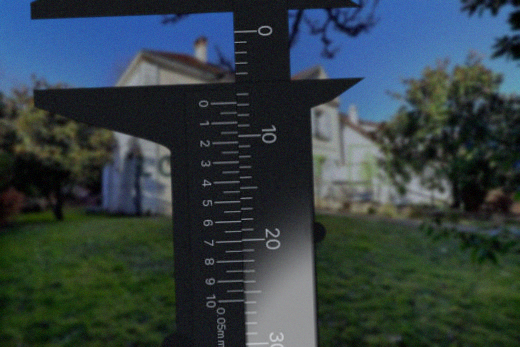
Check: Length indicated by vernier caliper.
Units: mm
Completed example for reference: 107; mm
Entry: 6.8; mm
